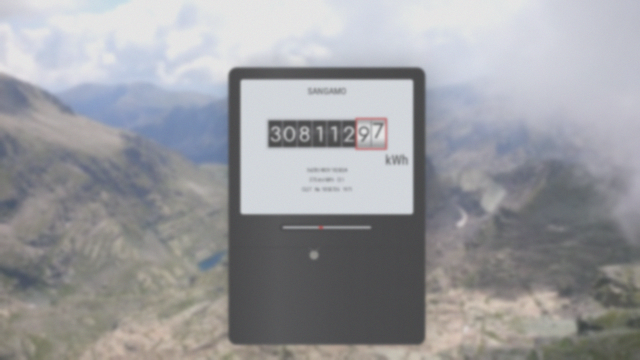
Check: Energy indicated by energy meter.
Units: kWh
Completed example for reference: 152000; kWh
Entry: 308112.97; kWh
